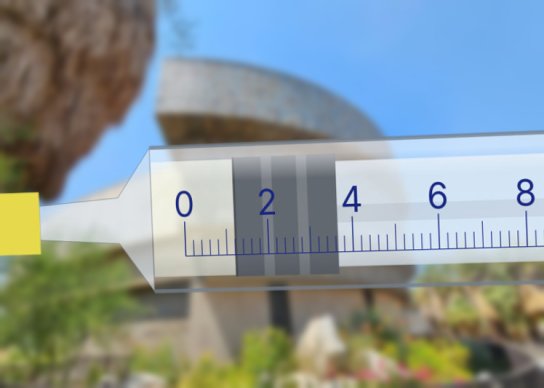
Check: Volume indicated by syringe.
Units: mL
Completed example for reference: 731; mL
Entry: 1.2; mL
